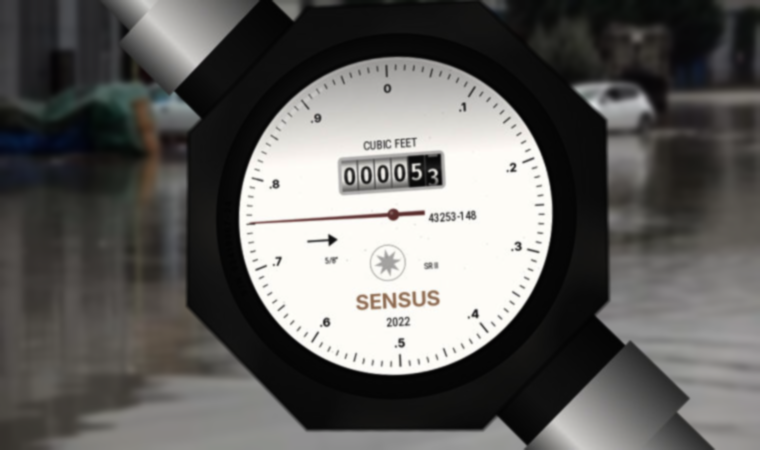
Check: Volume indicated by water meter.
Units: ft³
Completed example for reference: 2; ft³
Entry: 52.75; ft³
